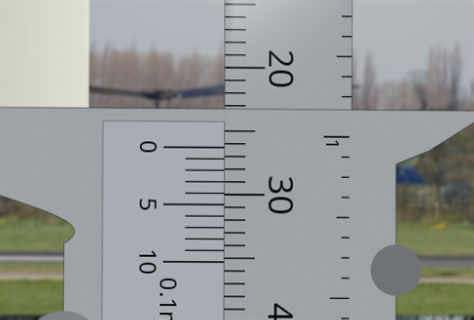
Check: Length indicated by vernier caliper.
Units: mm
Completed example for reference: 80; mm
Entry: 26.3; mm
